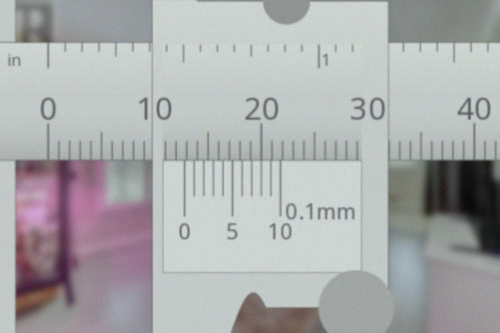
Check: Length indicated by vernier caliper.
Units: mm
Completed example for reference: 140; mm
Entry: 12.8; mm
